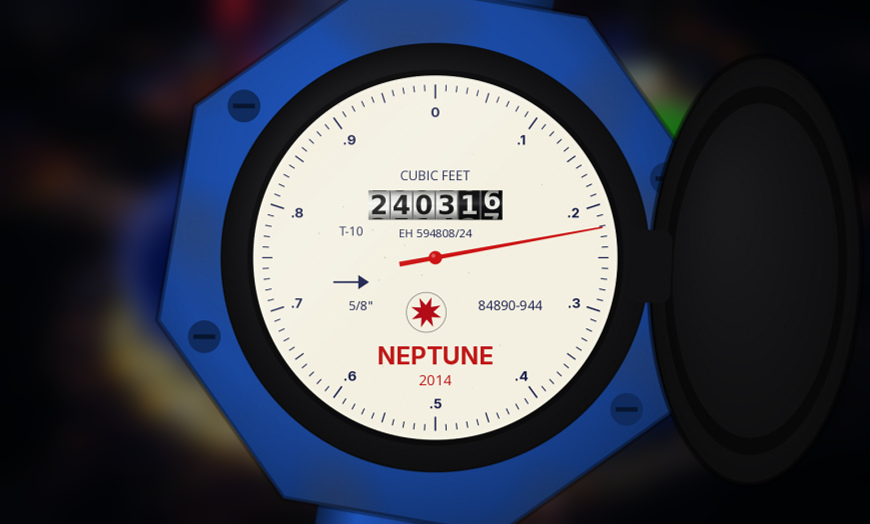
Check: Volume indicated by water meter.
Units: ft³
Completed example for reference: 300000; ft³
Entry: 240316.22; ft³
